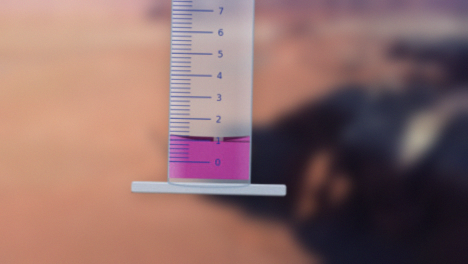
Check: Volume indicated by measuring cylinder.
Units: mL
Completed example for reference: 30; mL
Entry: 1; mL
